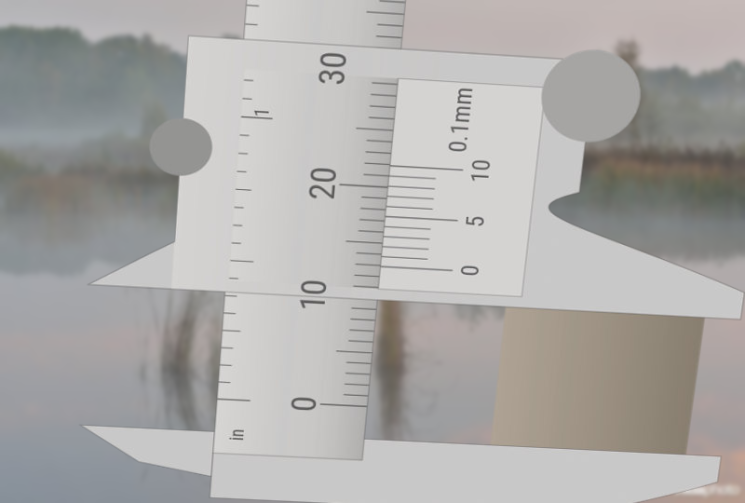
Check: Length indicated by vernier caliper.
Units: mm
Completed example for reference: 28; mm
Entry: 12.9; mm
